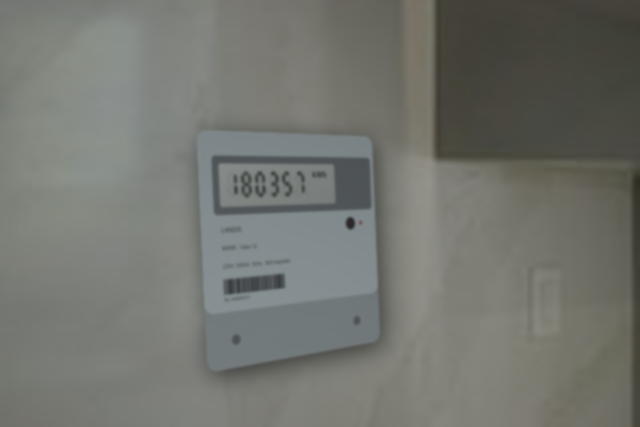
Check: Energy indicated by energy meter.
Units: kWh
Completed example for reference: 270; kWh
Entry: 180357; kWh
